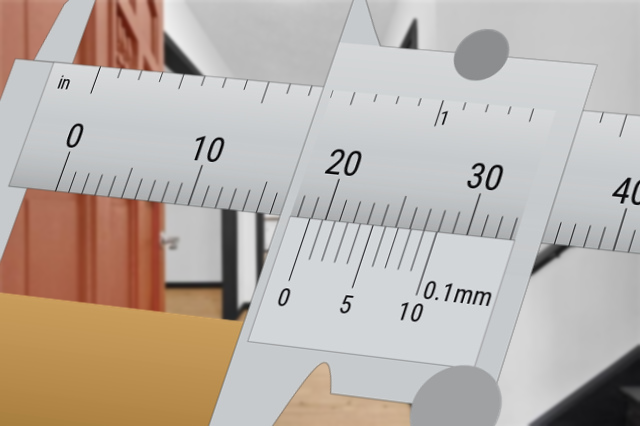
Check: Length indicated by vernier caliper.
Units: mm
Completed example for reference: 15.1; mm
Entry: 18.9; mm
